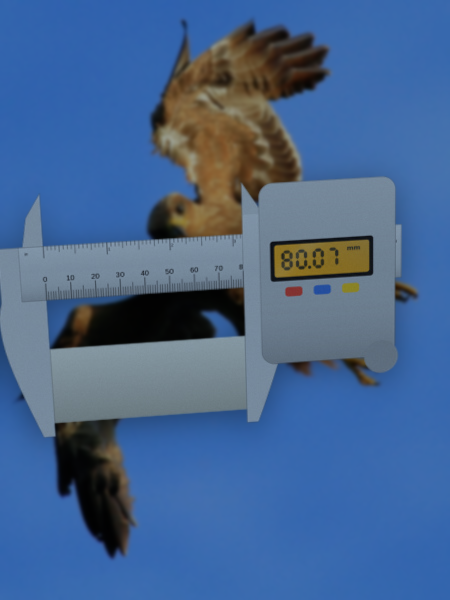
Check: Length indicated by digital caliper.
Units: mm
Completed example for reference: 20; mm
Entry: 80.07; mm
